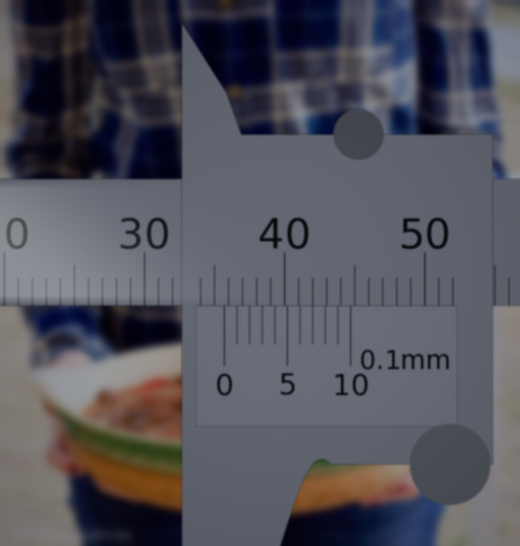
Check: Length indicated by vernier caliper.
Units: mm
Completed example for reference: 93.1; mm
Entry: 35.7; mm
